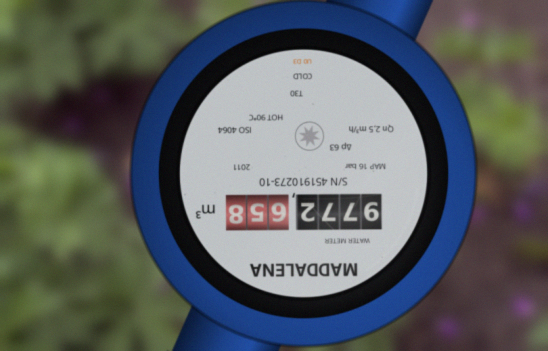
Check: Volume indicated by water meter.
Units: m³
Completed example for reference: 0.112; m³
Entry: 9772.658; m³
